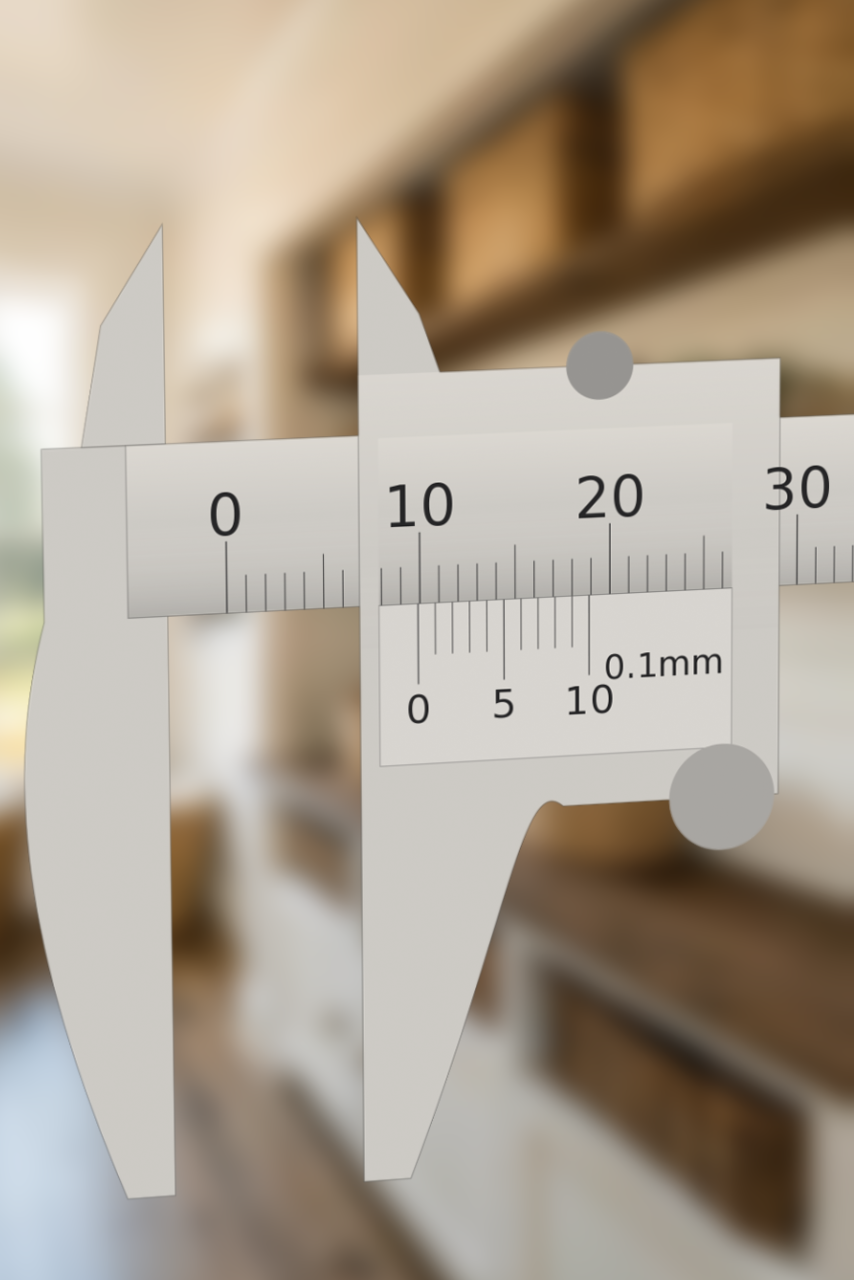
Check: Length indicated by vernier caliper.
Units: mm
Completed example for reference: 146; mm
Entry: 9.9; mm
